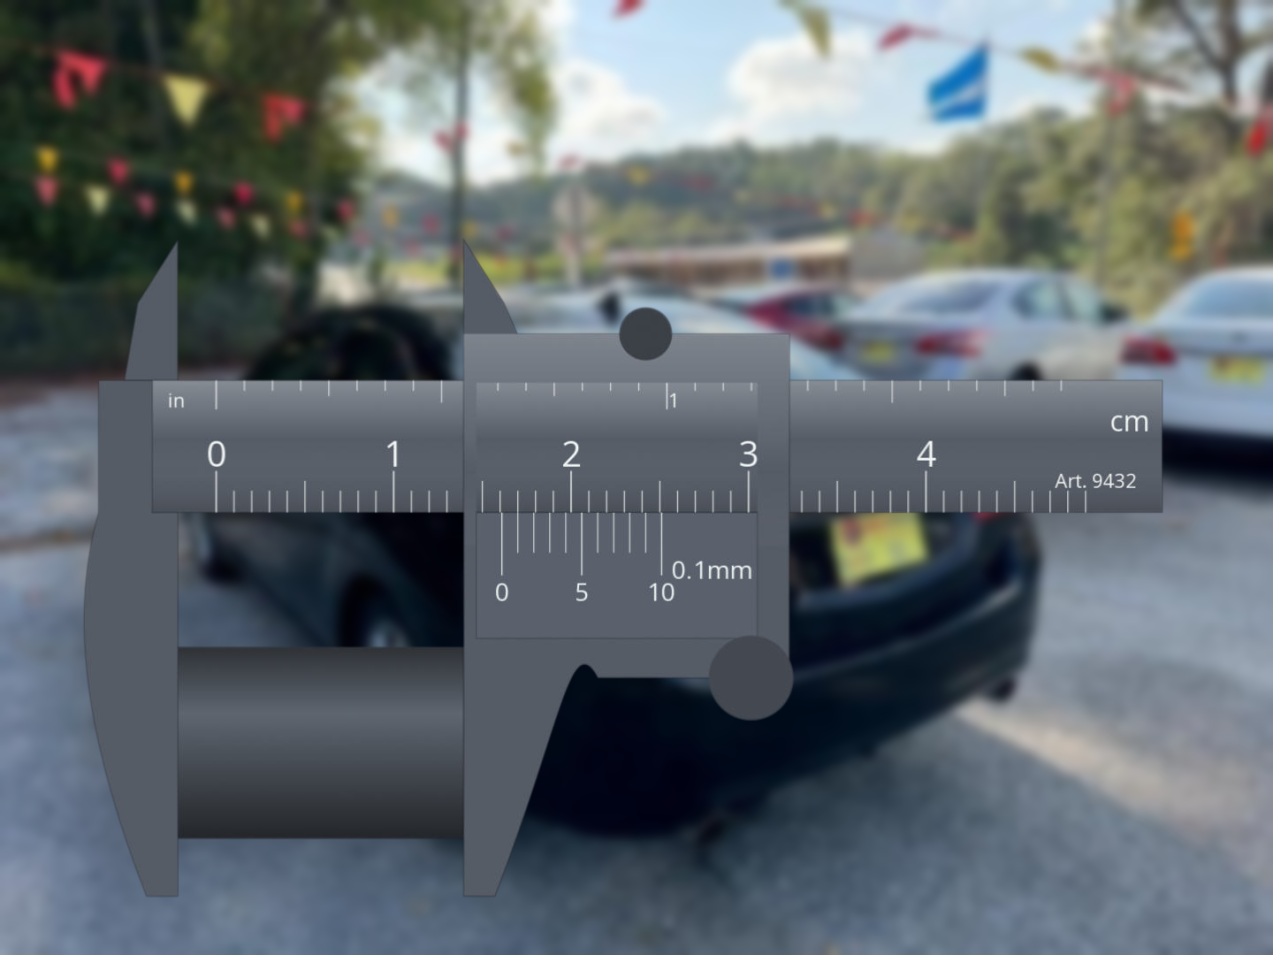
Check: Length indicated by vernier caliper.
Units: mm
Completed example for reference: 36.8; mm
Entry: 16.1; mm
